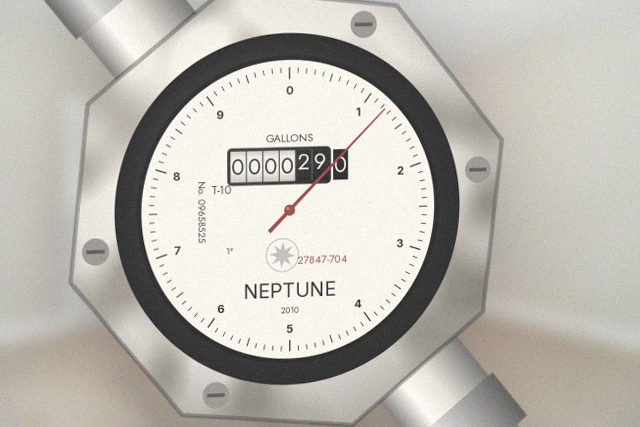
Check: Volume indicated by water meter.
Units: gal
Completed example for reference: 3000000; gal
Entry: 291.2; gal
